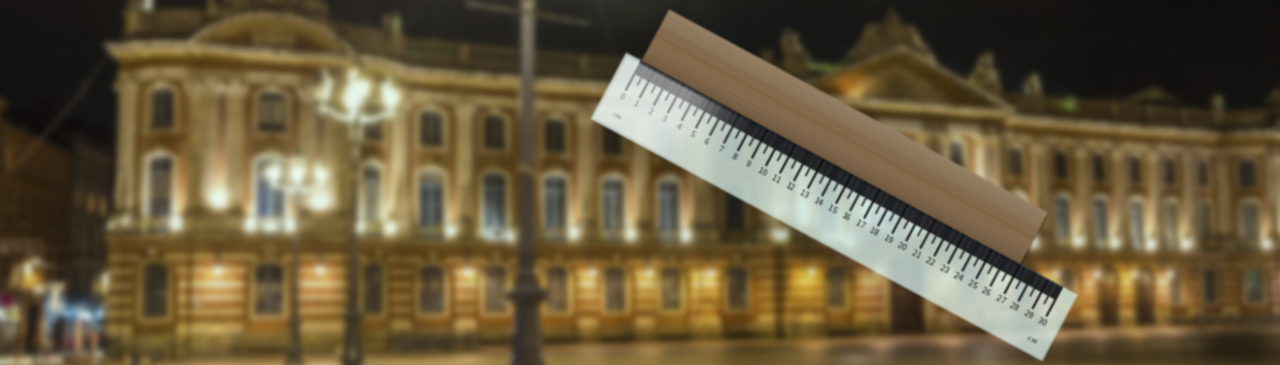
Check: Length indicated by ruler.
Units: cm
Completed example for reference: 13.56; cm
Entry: 27; cm
